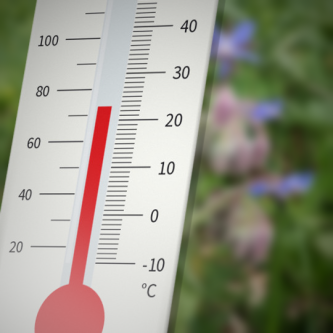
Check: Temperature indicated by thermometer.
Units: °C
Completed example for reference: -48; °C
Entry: 23; °C
